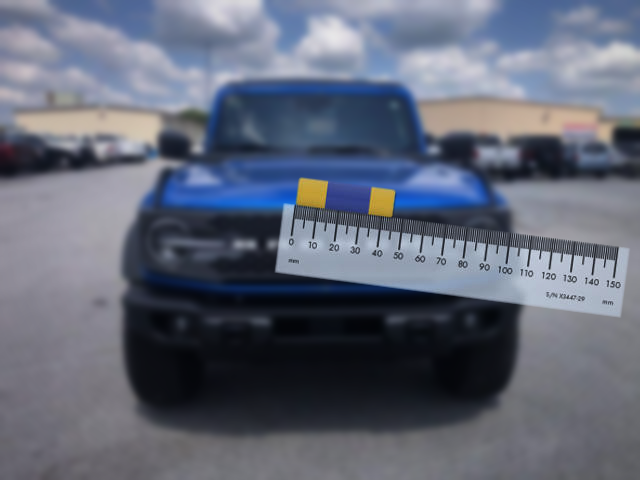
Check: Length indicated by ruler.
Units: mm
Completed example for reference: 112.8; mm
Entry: 45; mm
